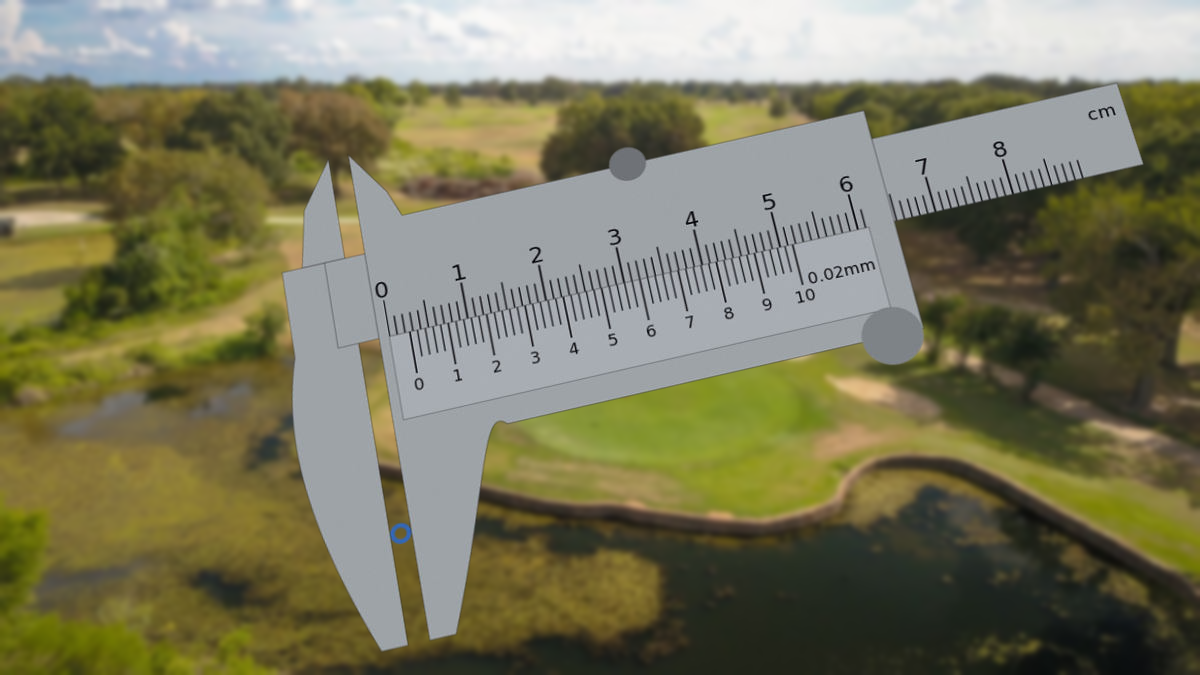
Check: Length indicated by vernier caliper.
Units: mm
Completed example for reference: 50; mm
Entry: 2.6; mm
